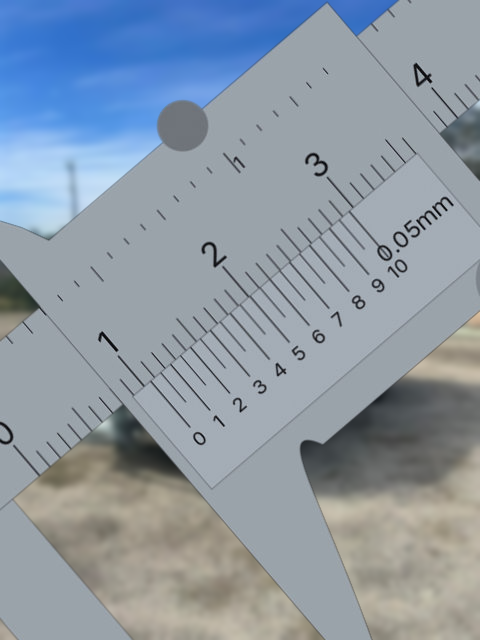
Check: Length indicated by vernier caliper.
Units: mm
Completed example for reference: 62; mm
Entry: 10.6; mm
